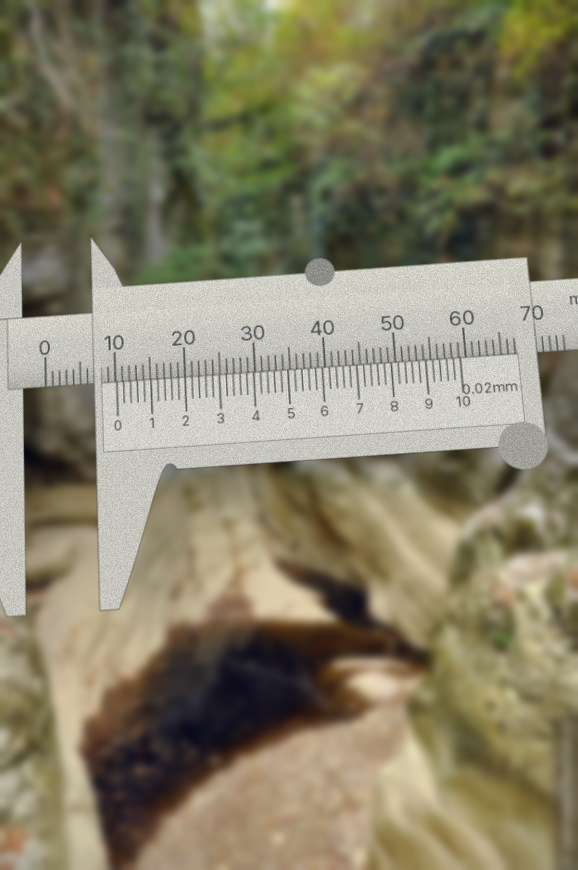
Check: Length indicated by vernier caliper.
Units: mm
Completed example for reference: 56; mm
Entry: 10.2; mm
